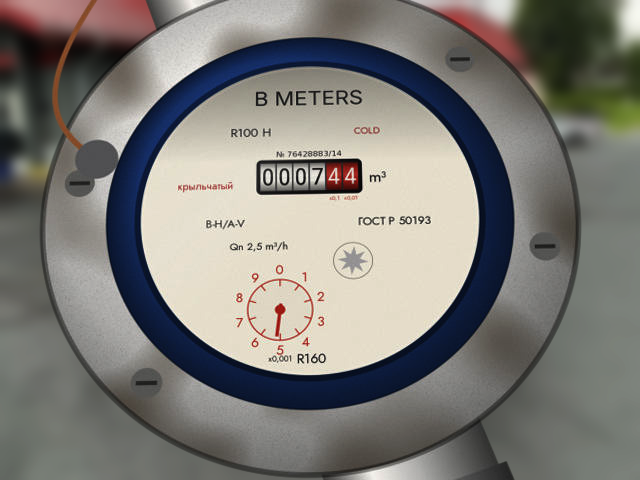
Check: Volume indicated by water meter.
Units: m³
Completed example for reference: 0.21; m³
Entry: 7.445; m³
